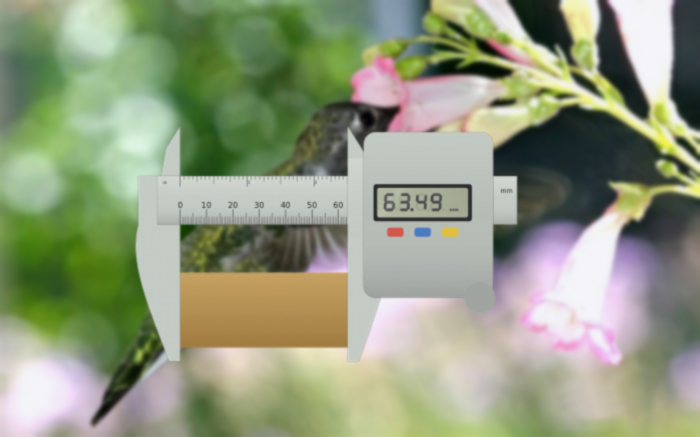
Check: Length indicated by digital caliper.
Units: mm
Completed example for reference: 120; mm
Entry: 63.49; mm
